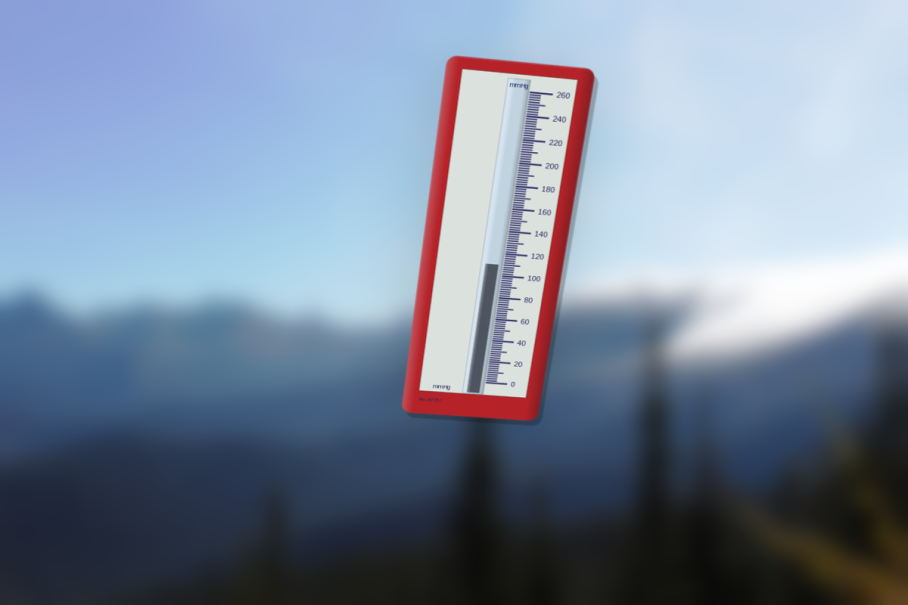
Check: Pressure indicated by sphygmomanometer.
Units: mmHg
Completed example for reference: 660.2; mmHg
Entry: 110; mmHg
